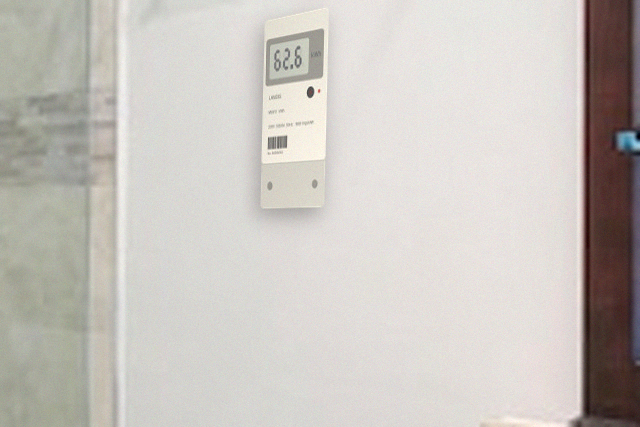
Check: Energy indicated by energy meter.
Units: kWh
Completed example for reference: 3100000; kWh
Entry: 62.6; kWh
